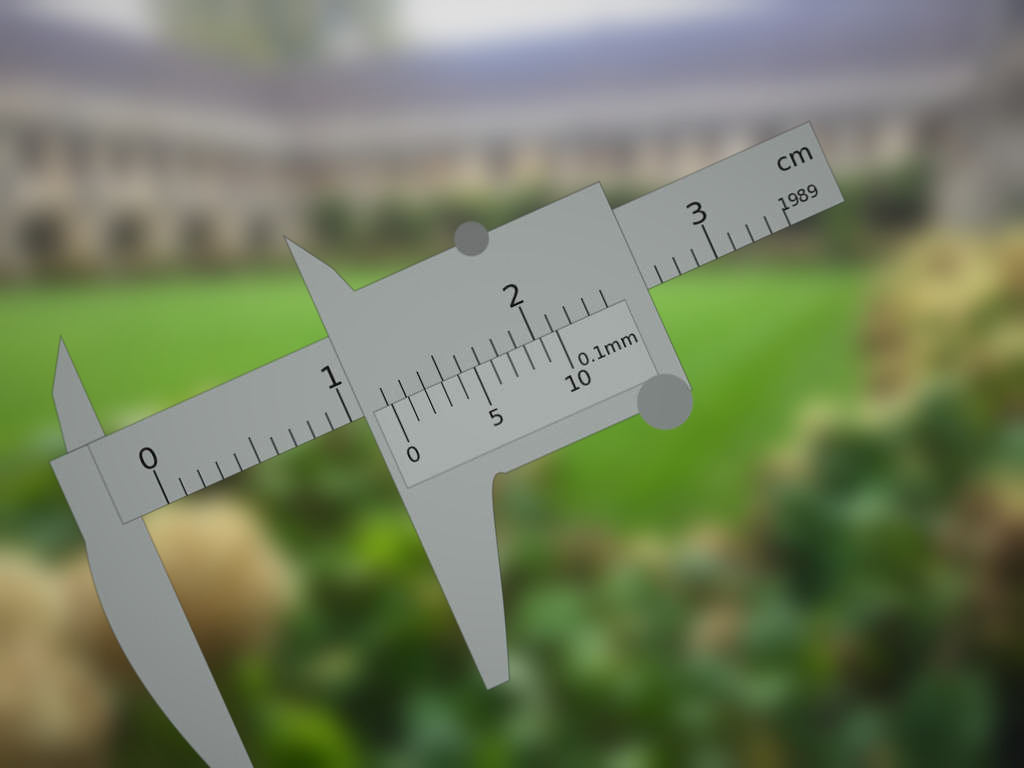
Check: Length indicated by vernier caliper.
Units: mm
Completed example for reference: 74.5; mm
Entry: 12.2; mm
